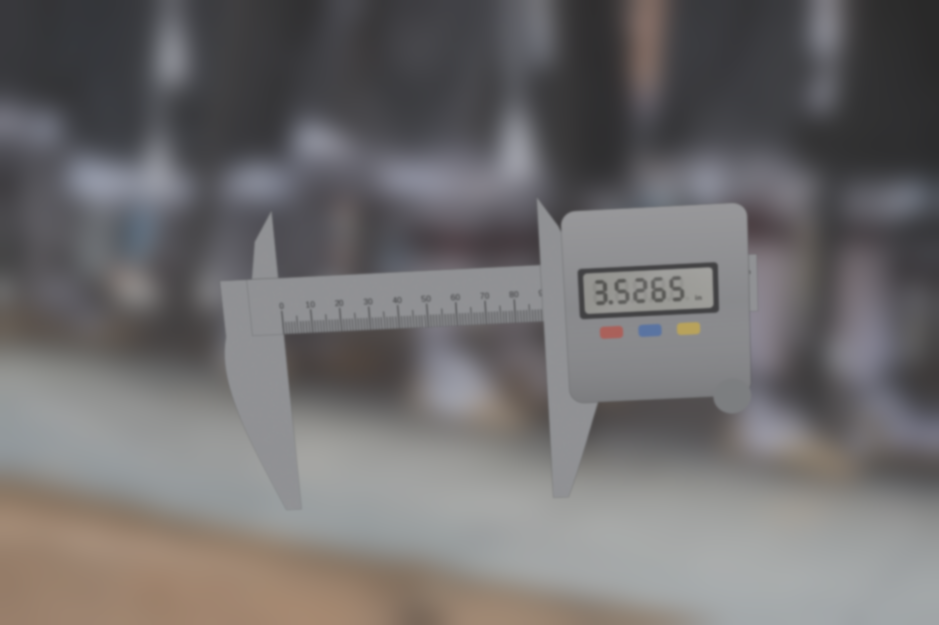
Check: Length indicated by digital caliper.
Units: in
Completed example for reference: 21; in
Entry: 3.5265; in
